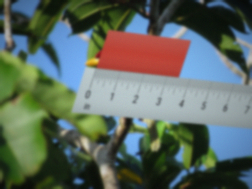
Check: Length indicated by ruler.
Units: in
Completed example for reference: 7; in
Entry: 3.5; in
